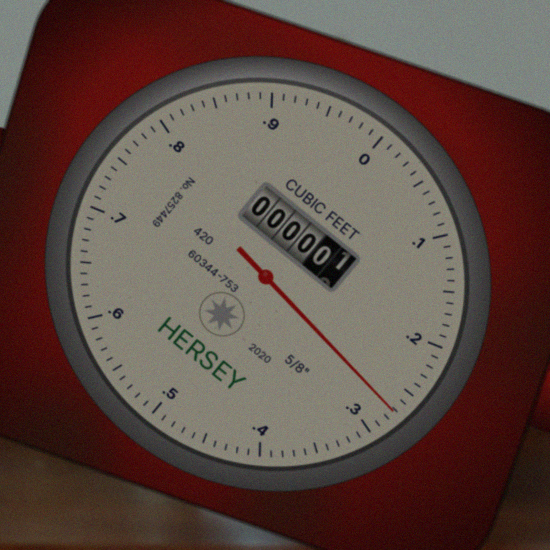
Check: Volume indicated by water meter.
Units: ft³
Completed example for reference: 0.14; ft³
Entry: 1.27; ft³
